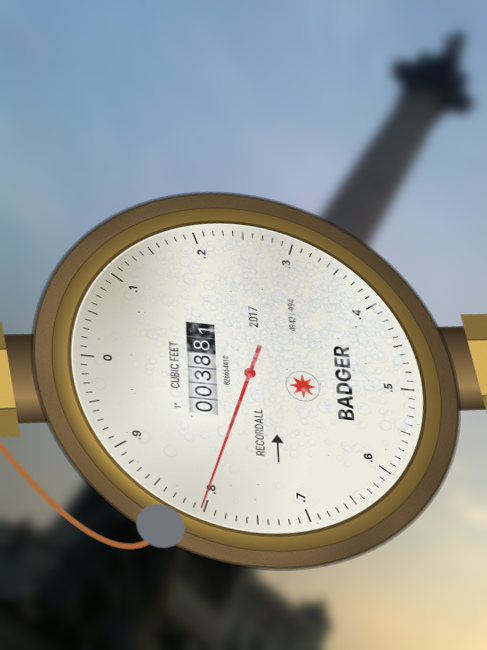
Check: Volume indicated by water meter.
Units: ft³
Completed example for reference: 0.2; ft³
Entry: 3880.80; ft³
